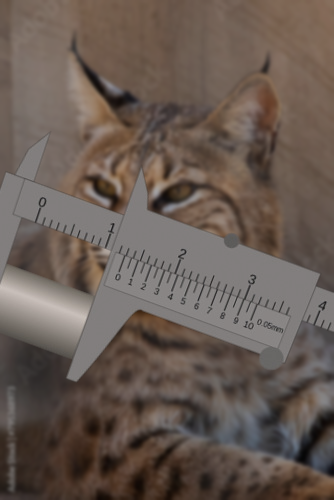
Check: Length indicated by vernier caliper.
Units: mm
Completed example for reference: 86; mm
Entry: 12.8; mm
